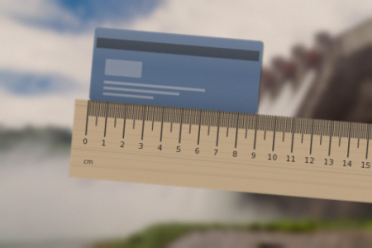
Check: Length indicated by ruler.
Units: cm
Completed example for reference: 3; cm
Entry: 9; cm
